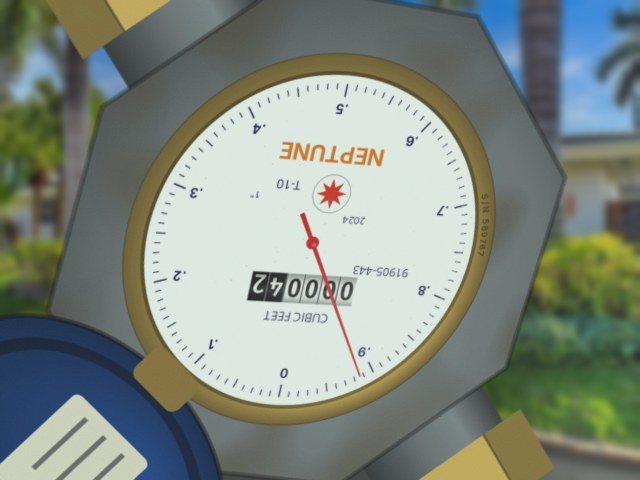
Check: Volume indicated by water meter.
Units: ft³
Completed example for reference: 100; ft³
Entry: 41.91; ft³
